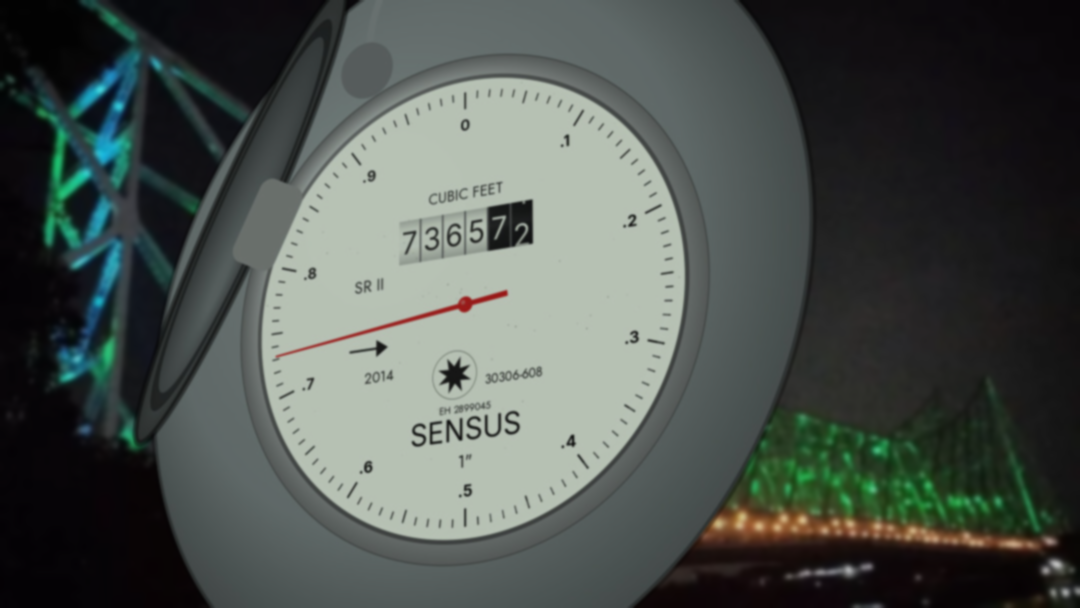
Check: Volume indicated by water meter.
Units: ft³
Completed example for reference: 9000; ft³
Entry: 736571.73; ft³
